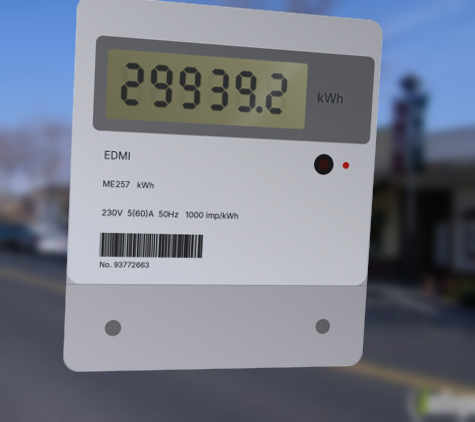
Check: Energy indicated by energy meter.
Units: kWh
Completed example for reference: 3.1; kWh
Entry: 29939.2; kWh
